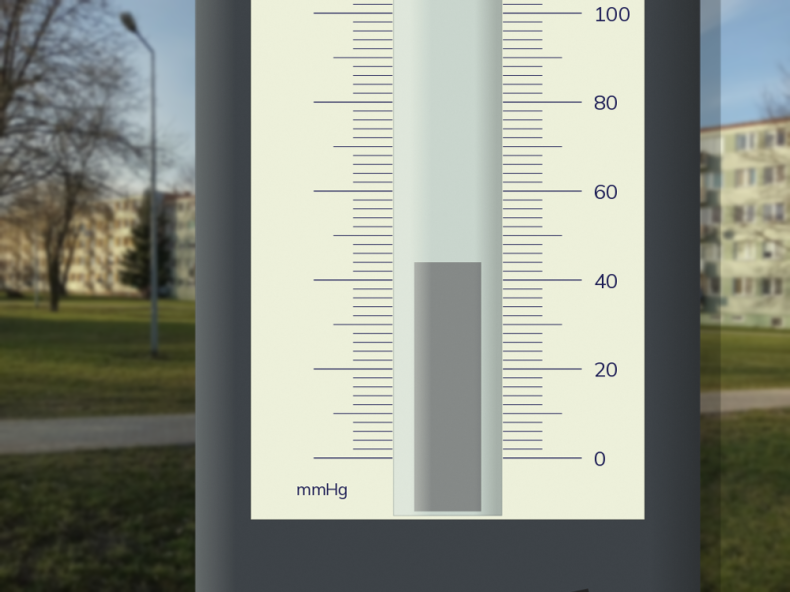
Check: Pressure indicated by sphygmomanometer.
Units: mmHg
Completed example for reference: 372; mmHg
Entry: 44; mmHg
